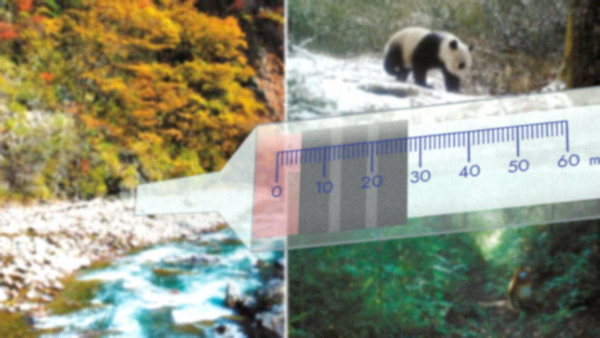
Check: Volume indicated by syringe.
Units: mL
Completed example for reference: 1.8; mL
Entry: 5; mL
